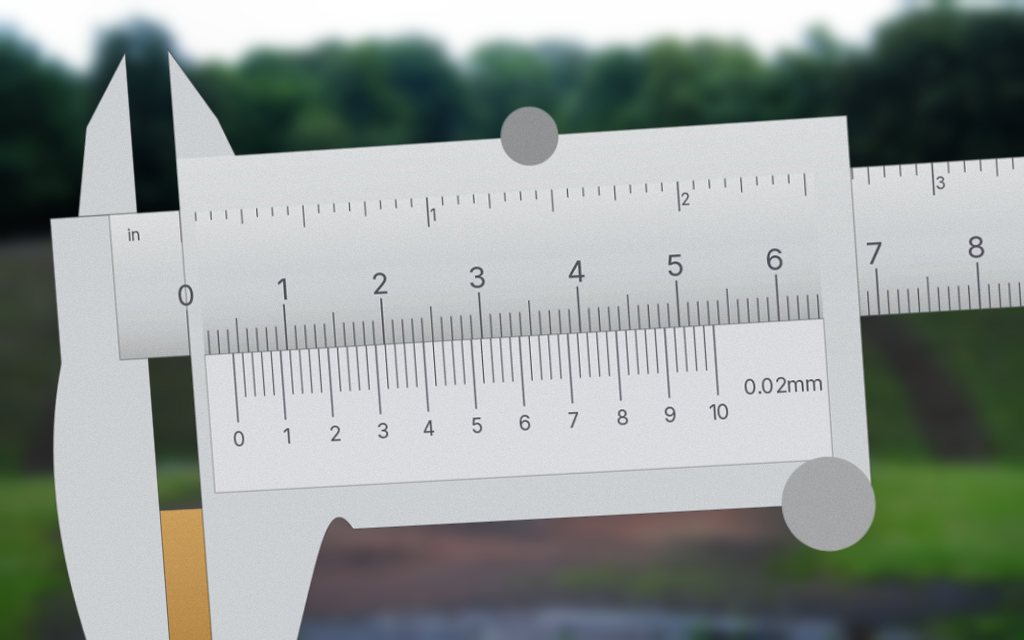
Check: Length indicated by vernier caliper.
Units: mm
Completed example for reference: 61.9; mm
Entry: 4.4; mm
